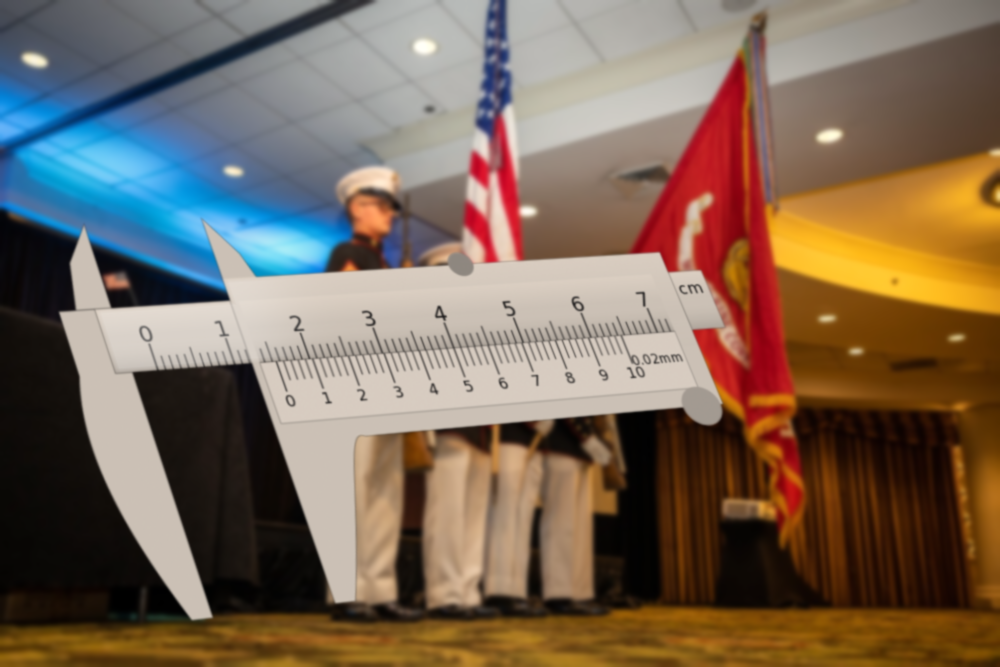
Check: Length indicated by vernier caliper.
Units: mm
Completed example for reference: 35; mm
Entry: 15.5; mm
